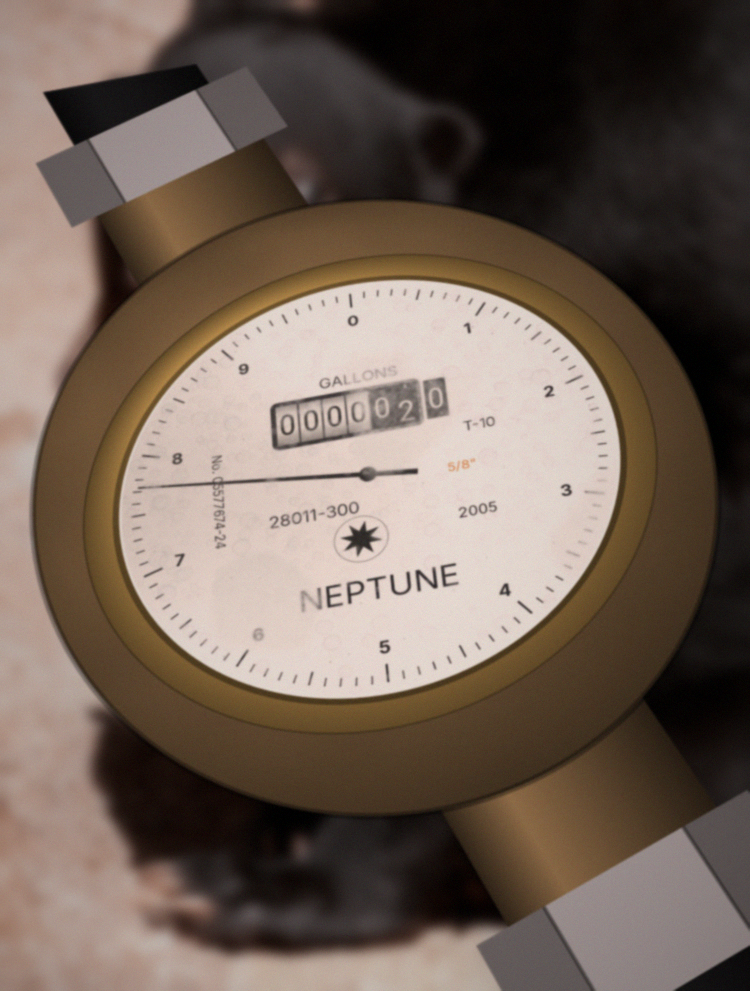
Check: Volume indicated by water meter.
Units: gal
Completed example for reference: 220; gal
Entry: 17.7; gal
